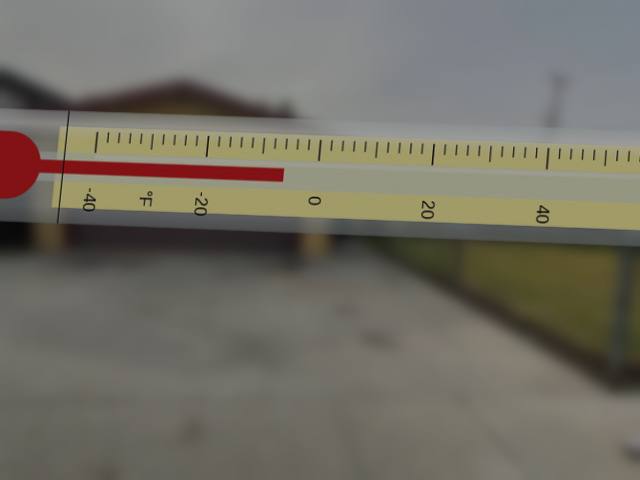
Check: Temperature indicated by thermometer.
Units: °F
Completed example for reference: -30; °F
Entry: -6; °F
